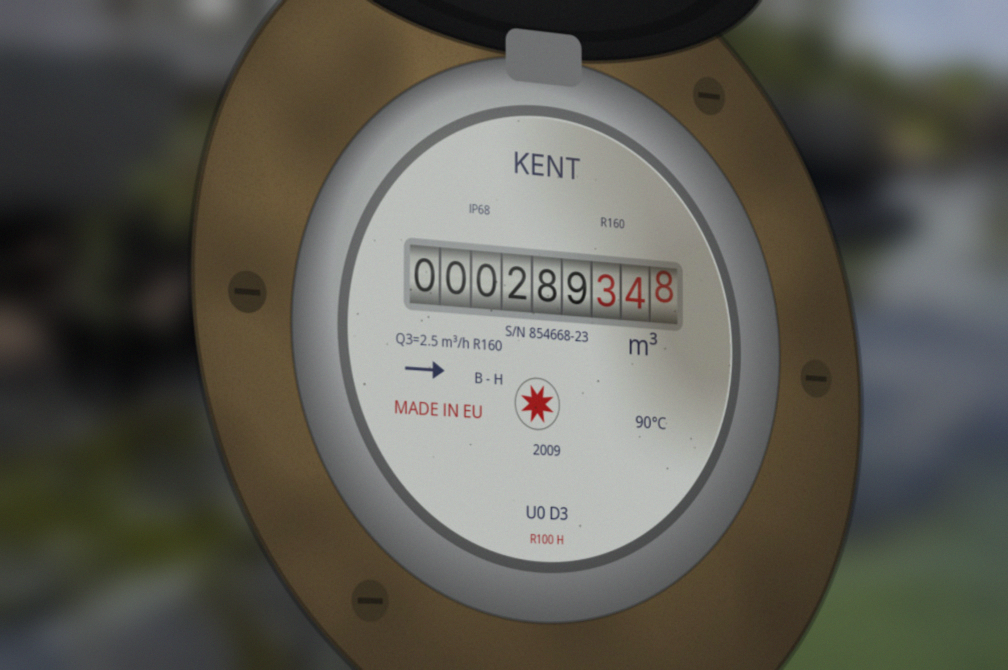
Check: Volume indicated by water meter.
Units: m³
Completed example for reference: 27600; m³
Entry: 289.348; m³
